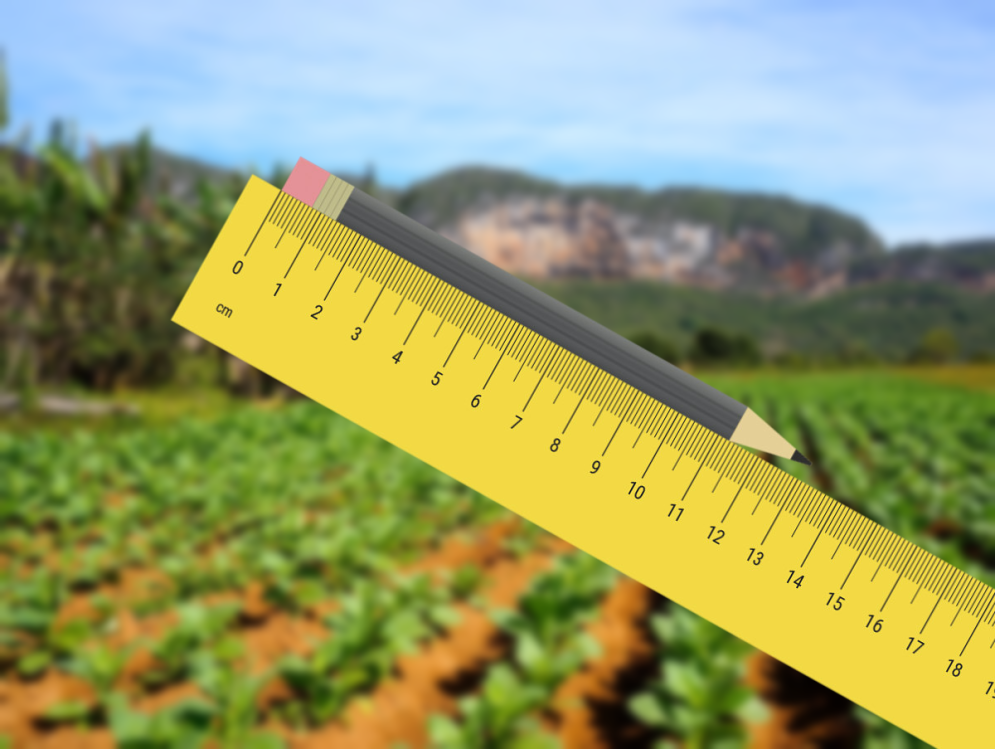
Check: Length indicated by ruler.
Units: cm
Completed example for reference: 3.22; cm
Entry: 13.1; cm
